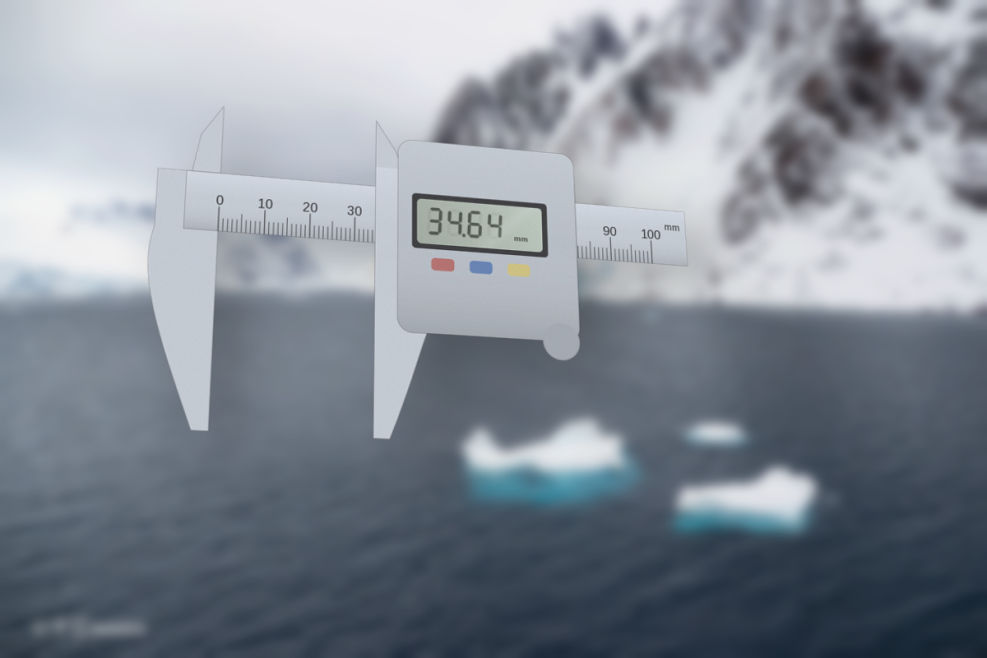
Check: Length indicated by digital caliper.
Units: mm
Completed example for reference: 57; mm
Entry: 34.64; mm
